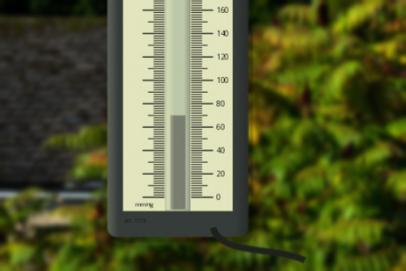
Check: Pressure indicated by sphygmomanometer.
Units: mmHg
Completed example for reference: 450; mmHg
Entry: 70; mmHg
